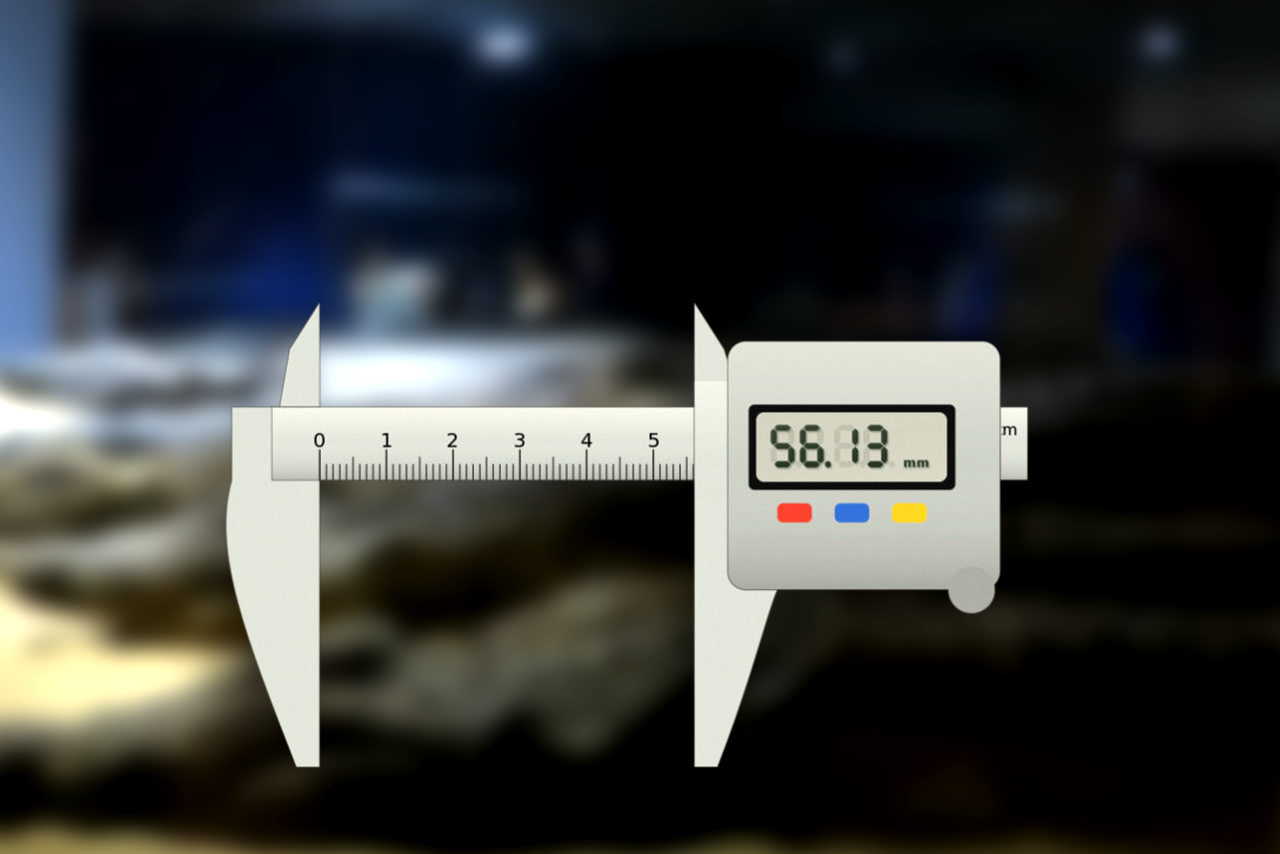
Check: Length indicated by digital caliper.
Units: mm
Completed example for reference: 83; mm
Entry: 56.13; mm
